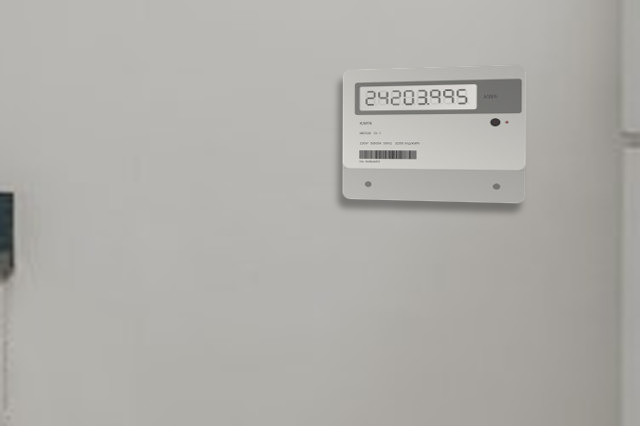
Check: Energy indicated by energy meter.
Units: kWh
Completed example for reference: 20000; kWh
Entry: 24203.995; kWh
